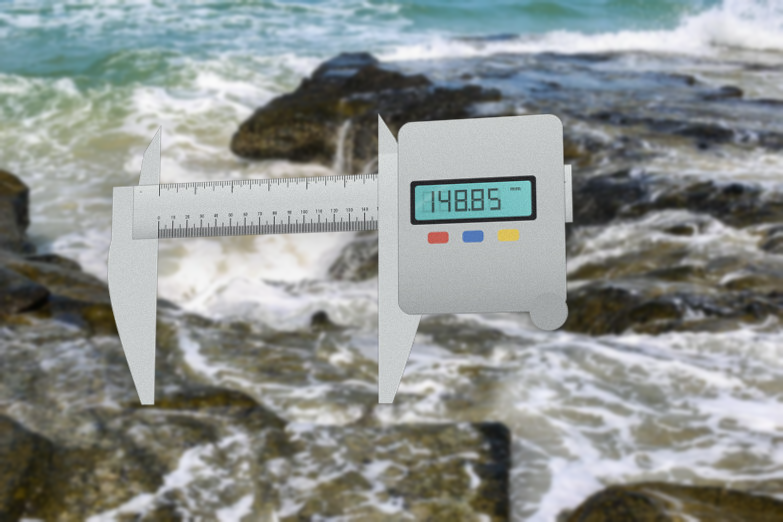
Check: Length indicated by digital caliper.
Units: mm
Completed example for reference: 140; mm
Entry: 148.85; mm
